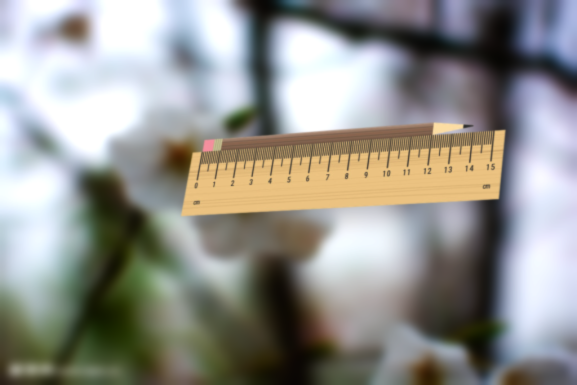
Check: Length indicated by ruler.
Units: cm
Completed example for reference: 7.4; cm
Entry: 14; cm
